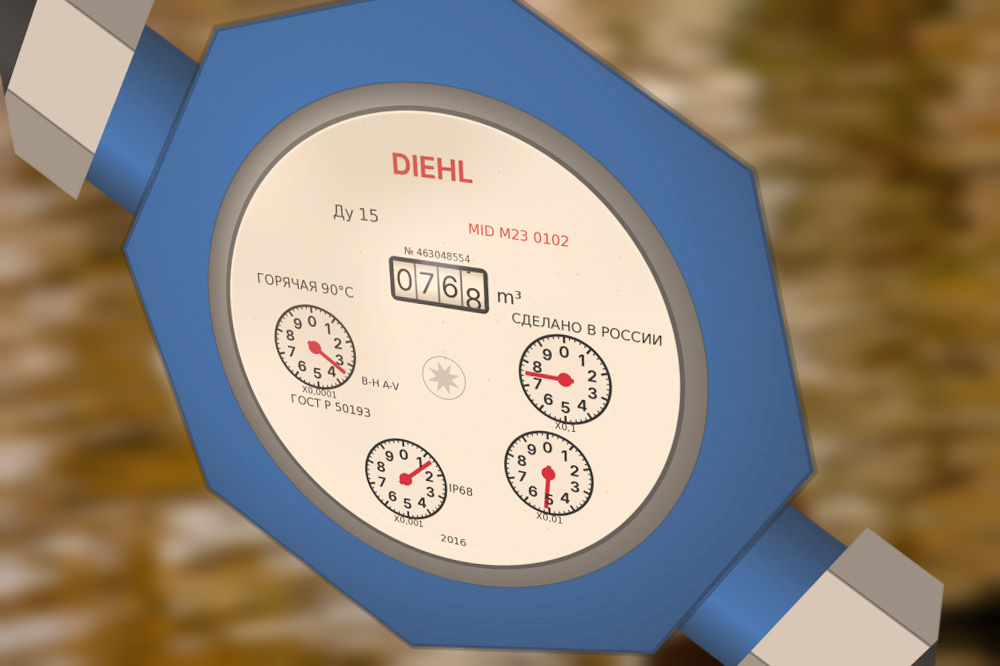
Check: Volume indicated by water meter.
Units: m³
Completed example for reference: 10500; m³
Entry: 767.7513; m³
